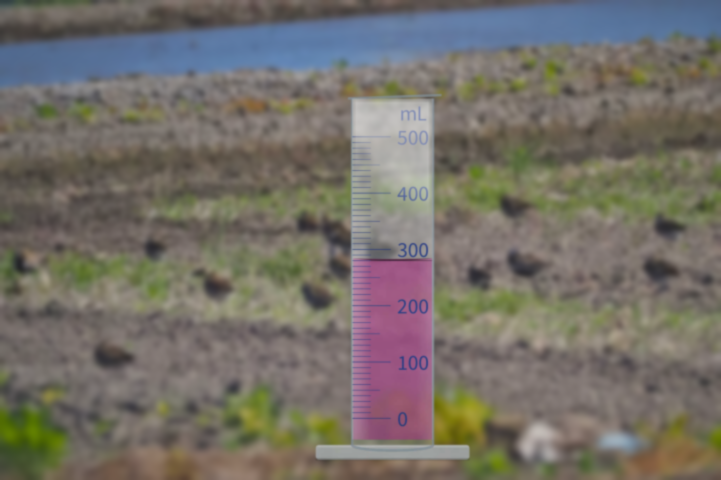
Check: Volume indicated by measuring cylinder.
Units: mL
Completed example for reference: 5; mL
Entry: 280; mL
